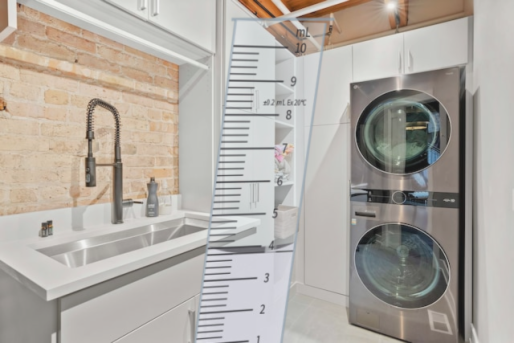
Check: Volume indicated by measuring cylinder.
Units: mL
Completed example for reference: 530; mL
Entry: 3.8; mL
